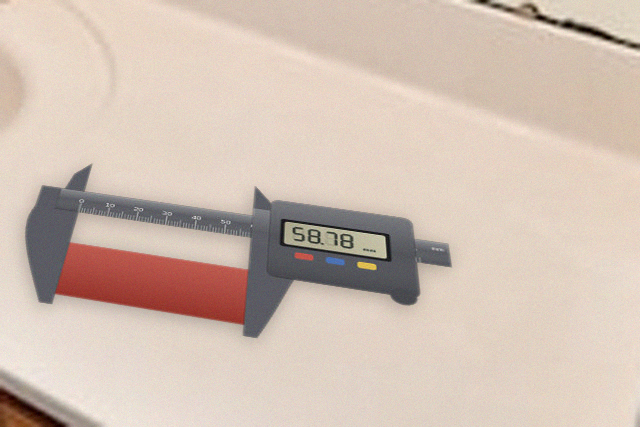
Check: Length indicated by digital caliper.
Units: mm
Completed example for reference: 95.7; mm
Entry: 58.78; mm
